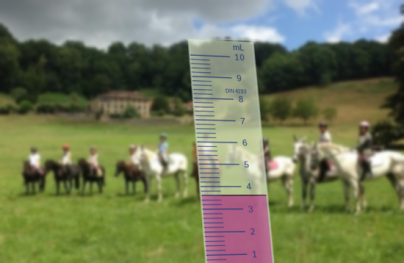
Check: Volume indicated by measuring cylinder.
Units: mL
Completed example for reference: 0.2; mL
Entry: 3.6; mL
